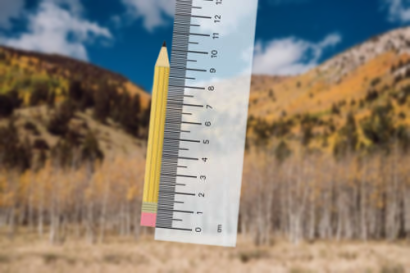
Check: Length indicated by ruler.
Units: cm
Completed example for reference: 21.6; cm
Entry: 10.5; cm
